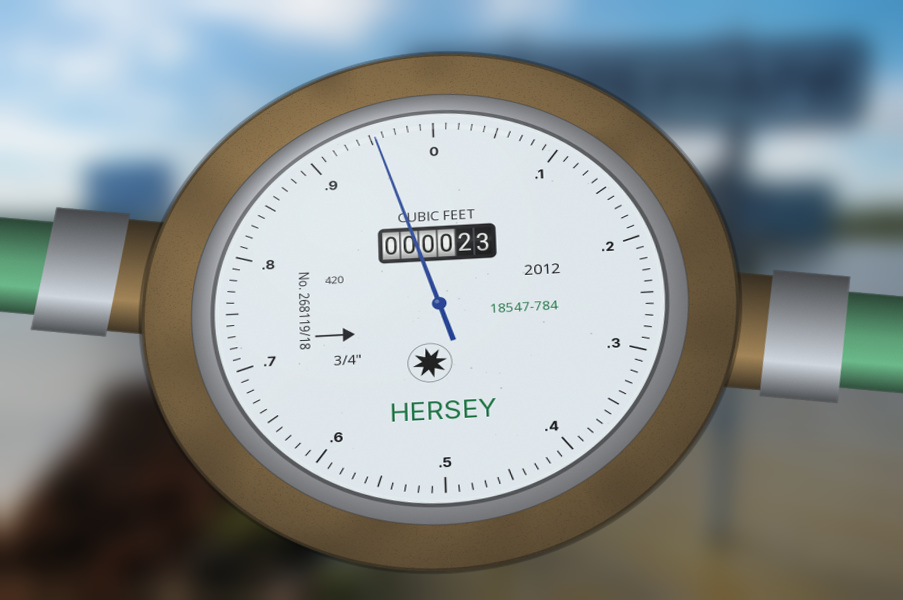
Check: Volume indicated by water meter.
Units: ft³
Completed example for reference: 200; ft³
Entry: 22.95; ft³
